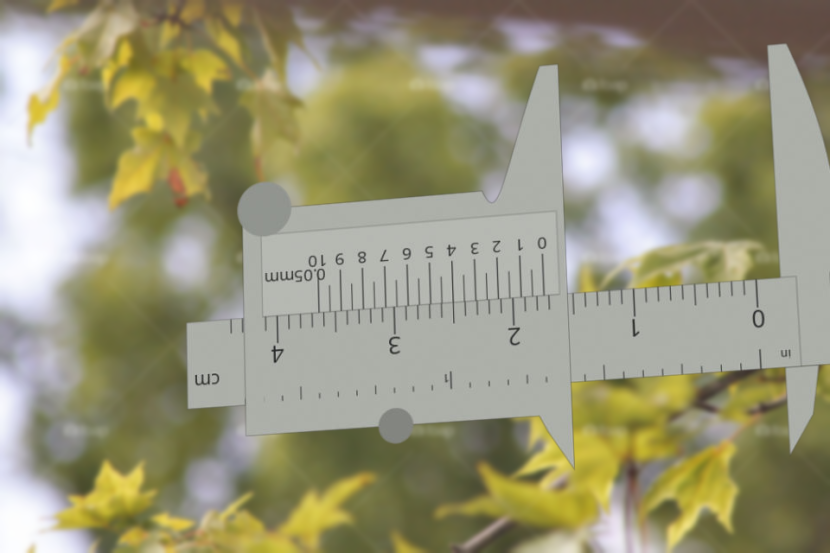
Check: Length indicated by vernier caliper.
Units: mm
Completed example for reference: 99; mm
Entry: 17.4; mm
